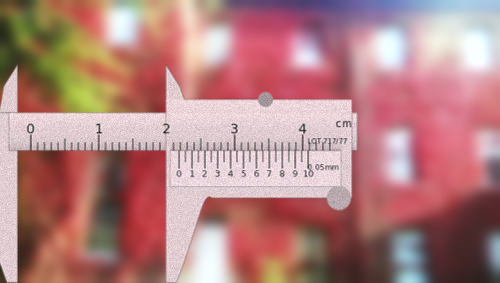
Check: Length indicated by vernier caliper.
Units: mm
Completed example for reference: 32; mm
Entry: 21.8; mm
